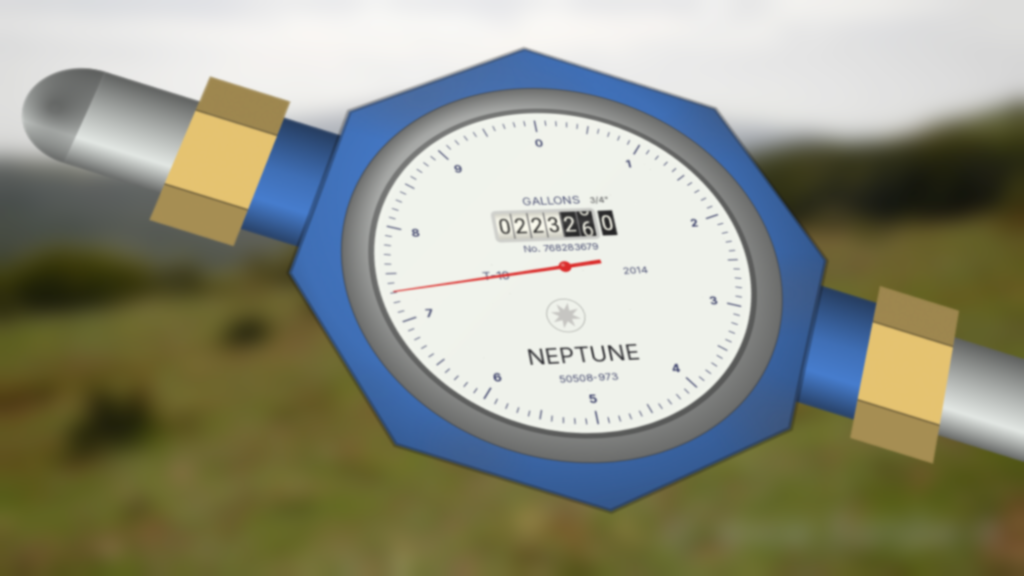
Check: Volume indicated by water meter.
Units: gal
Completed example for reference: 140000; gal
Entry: 223257.3; gal
